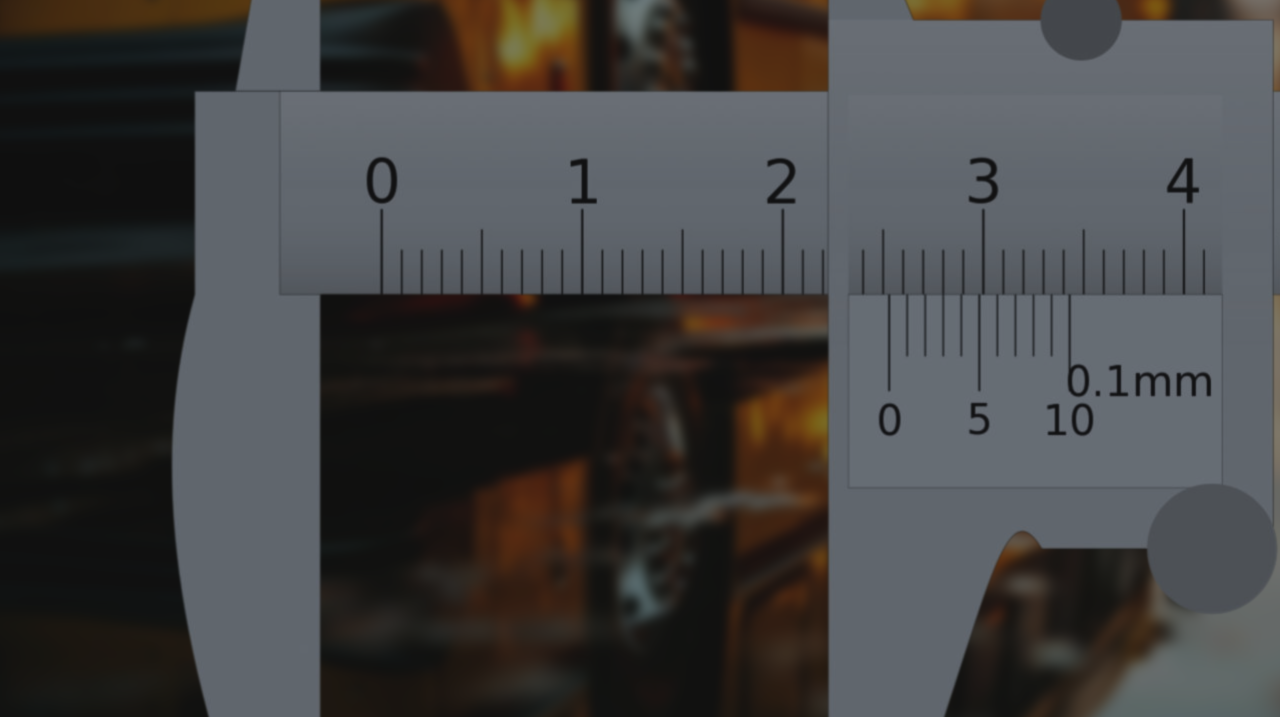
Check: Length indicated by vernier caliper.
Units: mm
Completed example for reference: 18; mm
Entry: 25.3; mm
